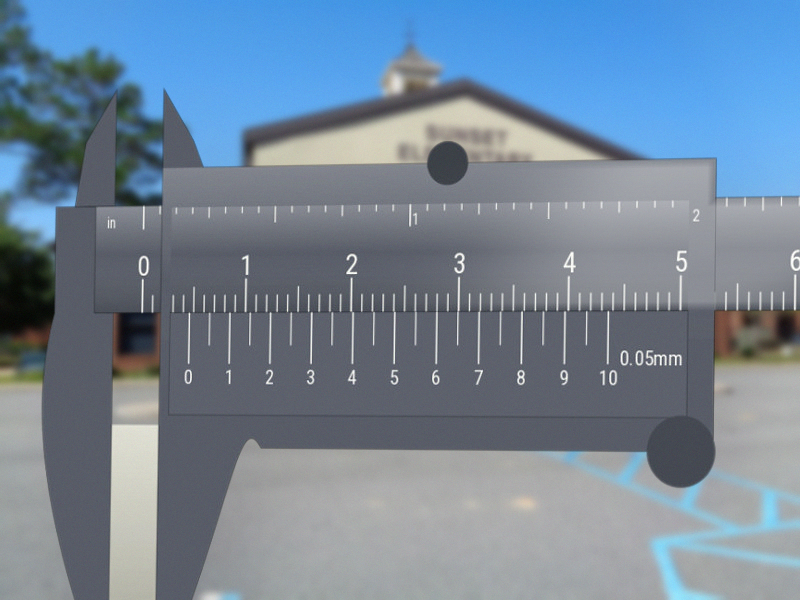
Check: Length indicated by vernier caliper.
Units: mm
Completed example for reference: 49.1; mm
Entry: 4.6; mm
